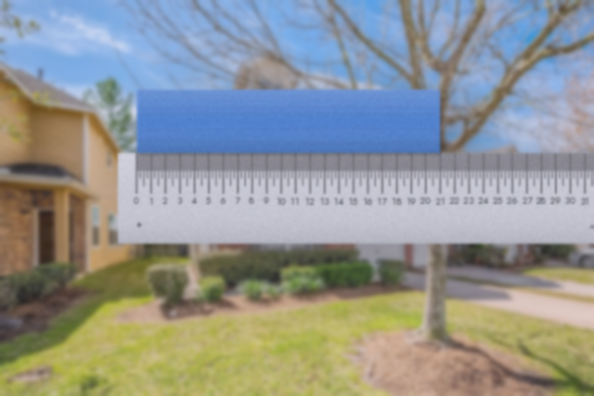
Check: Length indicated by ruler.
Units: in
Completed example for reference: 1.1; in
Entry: 21; in
